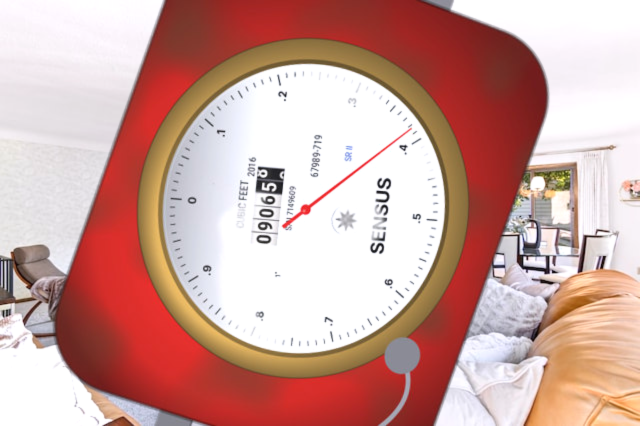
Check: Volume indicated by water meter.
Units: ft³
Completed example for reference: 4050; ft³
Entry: 90658.38; ft³
